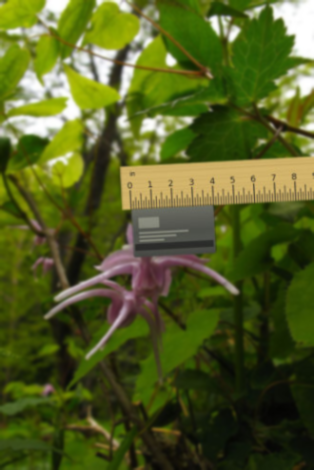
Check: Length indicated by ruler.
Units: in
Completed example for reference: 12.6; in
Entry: 4; in
